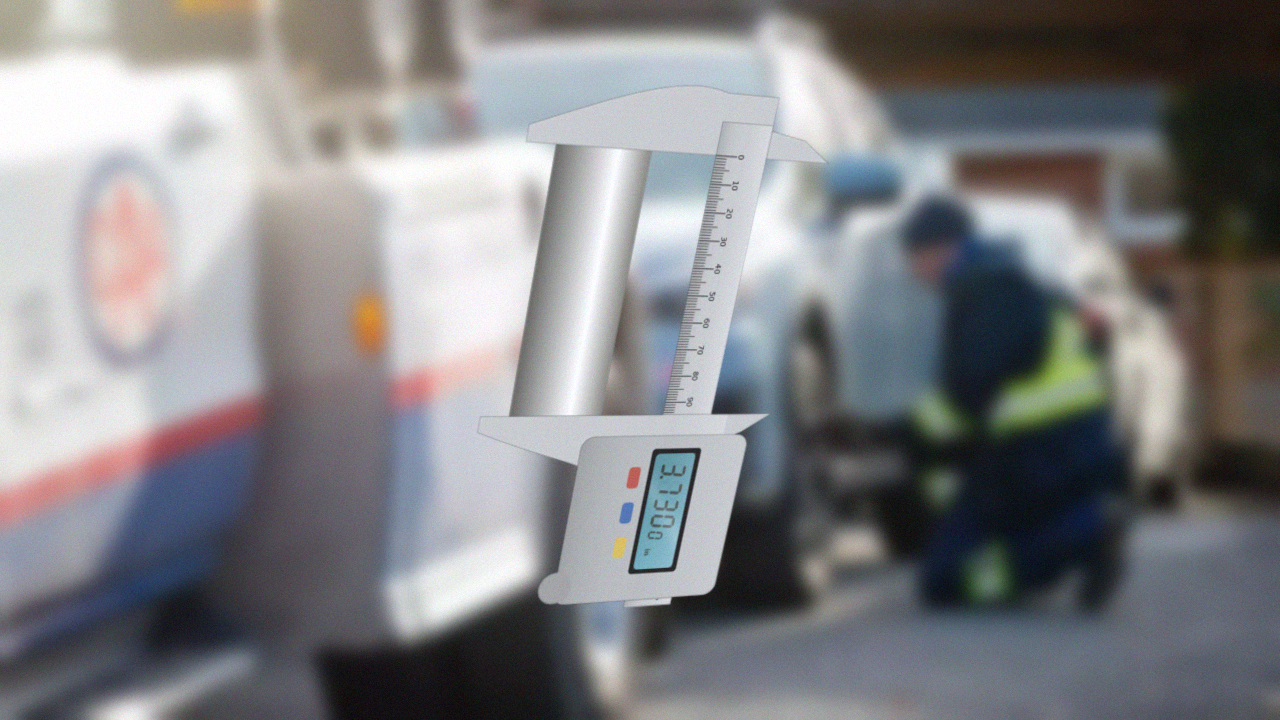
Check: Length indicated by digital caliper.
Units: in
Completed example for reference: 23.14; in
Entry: 3.7300; in
